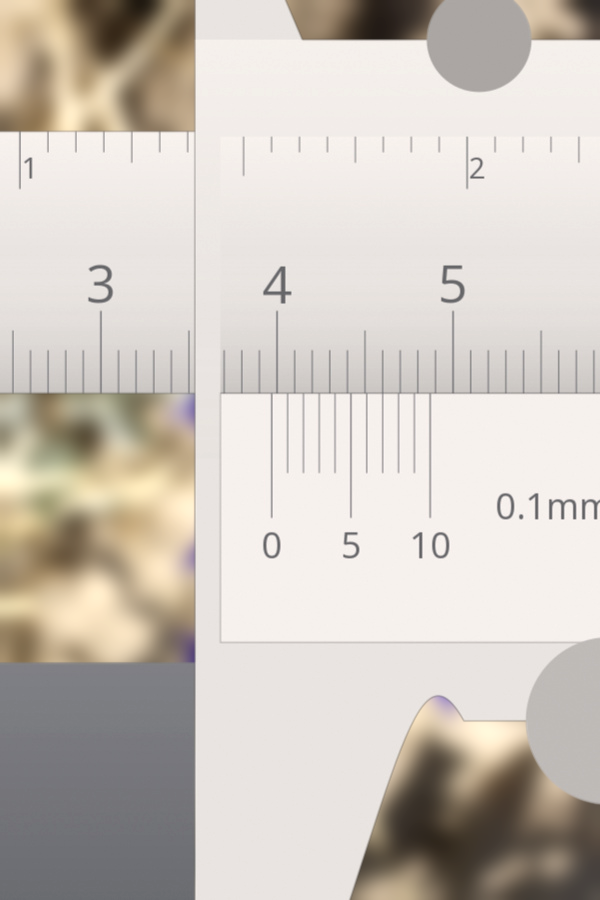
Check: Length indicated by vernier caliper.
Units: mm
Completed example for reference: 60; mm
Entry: 39.7; mm
